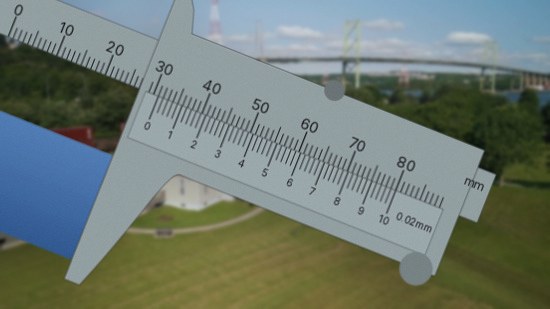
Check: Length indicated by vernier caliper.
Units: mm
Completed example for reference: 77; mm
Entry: 31.0; mm
